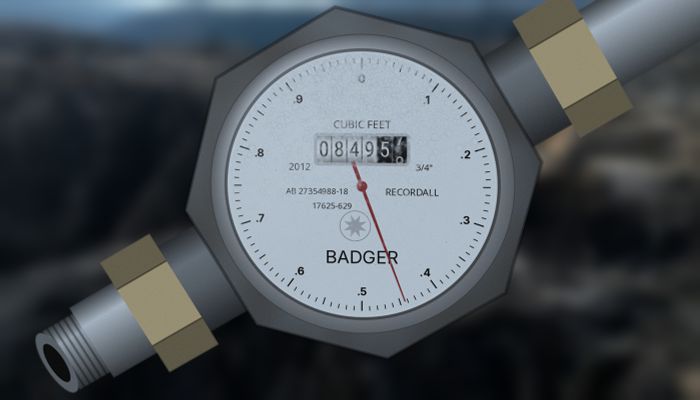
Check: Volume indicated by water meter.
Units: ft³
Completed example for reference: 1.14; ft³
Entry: 84957.44; ft³
